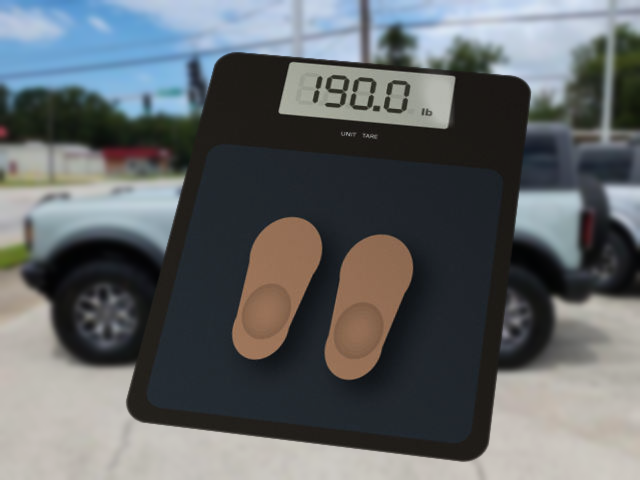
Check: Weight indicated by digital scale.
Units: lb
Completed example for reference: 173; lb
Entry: 190.0; lb
